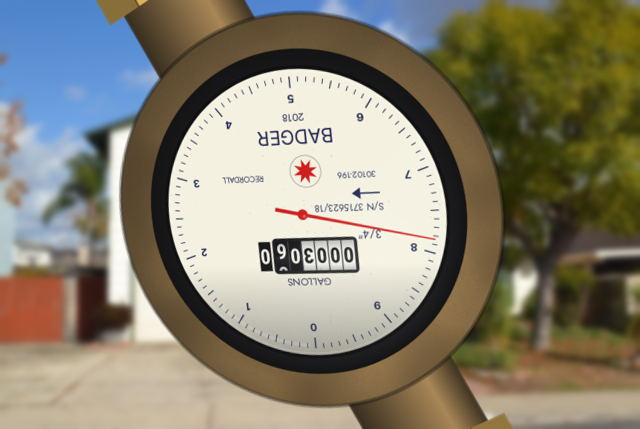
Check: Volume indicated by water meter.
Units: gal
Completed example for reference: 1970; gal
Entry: 3057.8; gal
